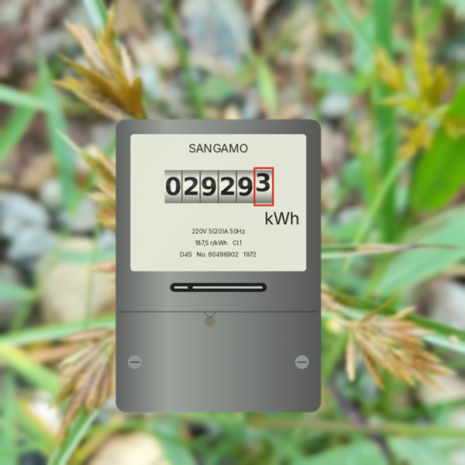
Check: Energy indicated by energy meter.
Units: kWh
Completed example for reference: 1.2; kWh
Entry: 2929.3; kWh
